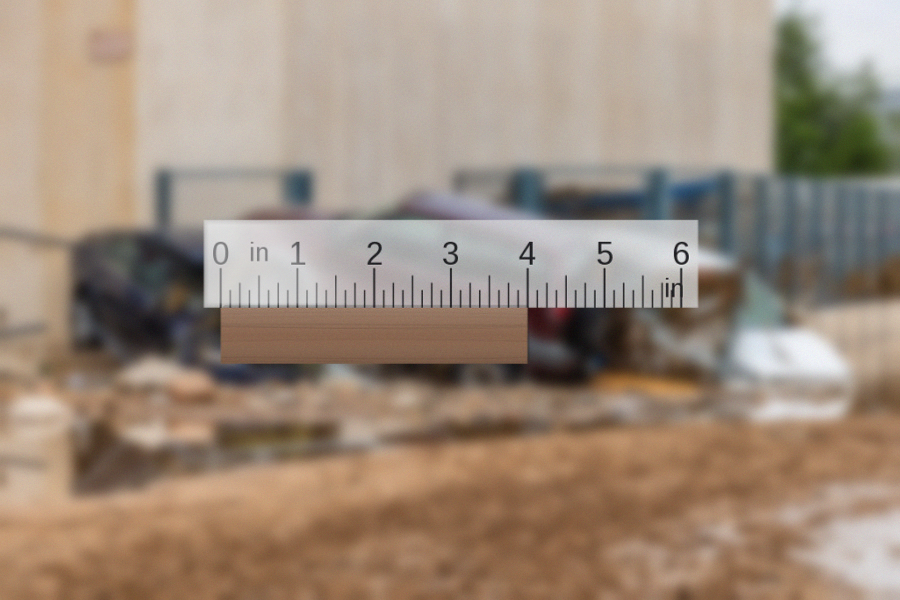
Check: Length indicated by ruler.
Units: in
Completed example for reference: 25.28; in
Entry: 4; in
